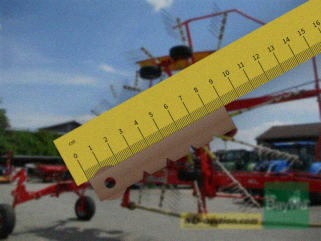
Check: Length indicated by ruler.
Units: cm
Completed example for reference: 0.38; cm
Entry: 9; cm
